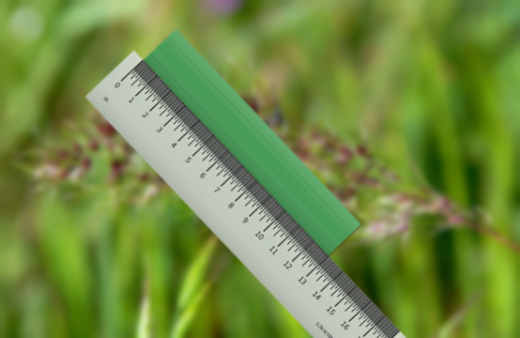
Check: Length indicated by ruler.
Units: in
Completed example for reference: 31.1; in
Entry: 13; in
